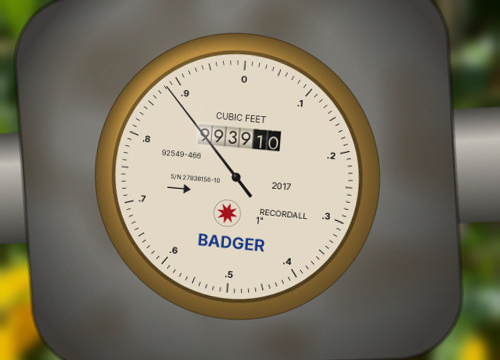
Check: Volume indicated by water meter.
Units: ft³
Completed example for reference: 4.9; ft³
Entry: 993909.88; ft³
